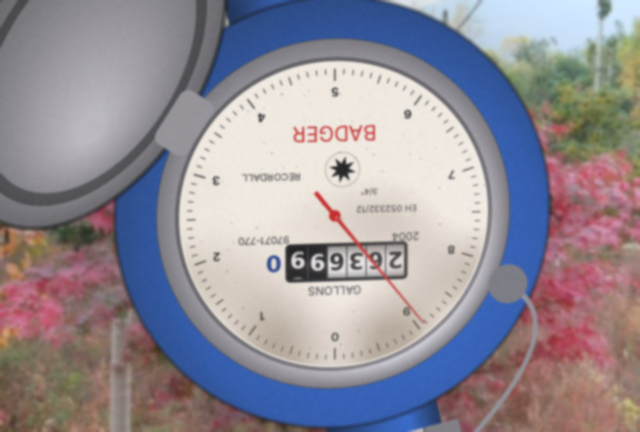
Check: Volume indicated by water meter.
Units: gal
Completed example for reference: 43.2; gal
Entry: 2636988.9; gal
